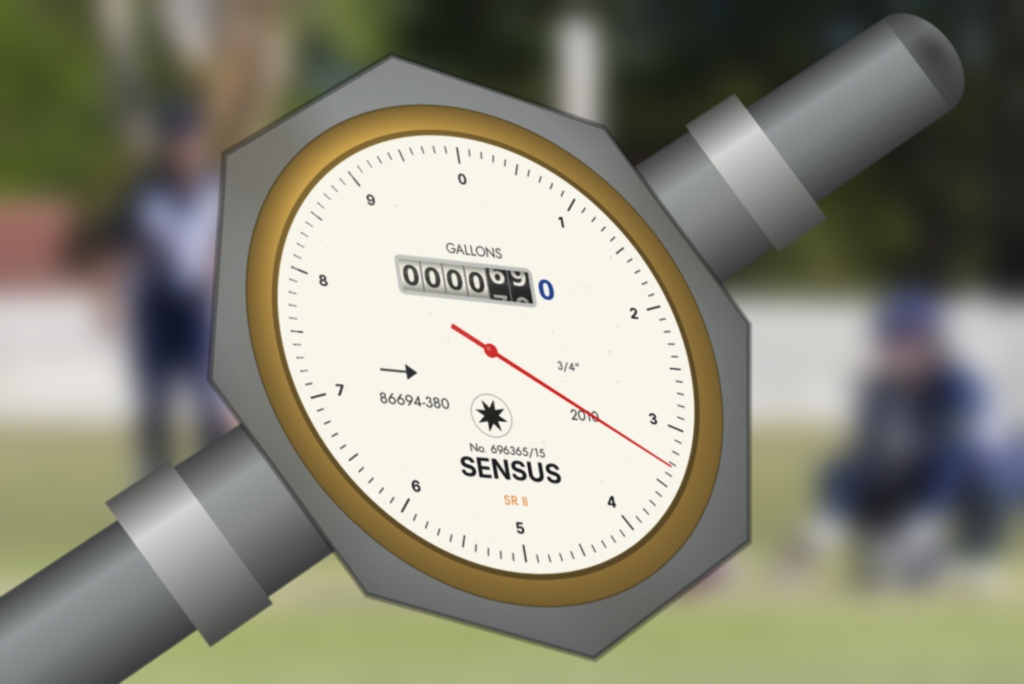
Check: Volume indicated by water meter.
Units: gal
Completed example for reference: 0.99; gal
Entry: 693.3; gal
